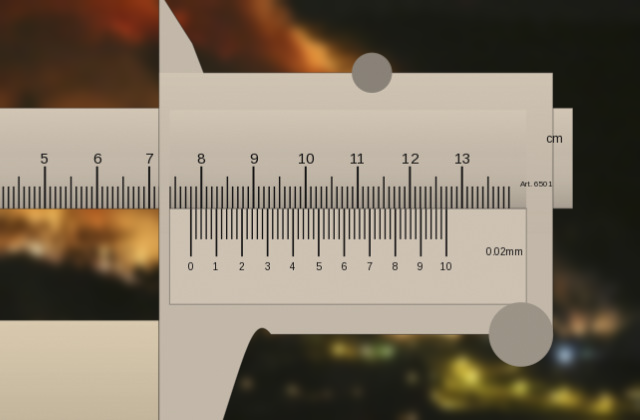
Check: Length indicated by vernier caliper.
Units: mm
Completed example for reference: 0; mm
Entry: 78.0; mm
